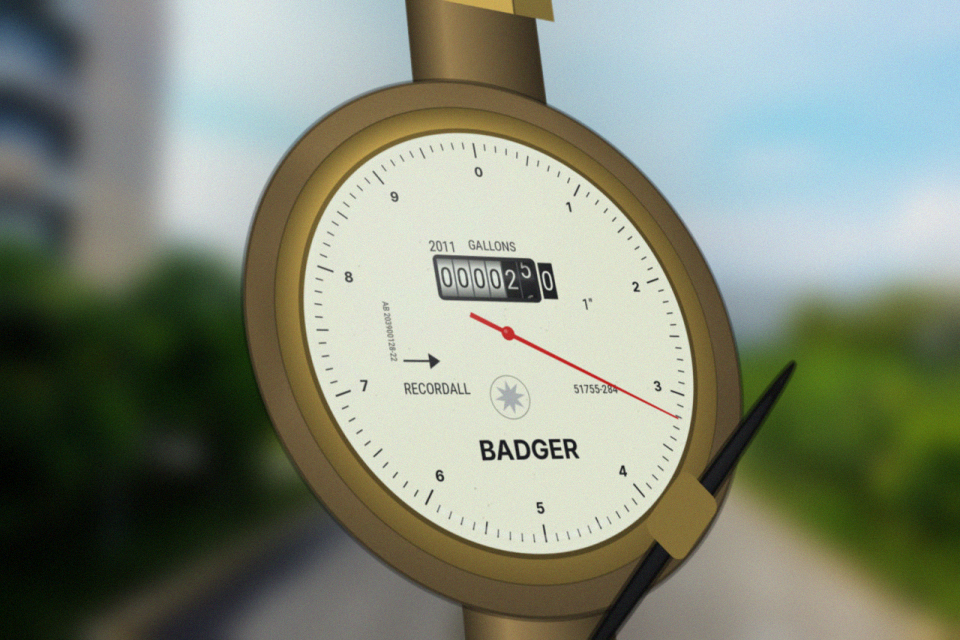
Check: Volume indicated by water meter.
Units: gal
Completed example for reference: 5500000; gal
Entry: 253.2; gal
